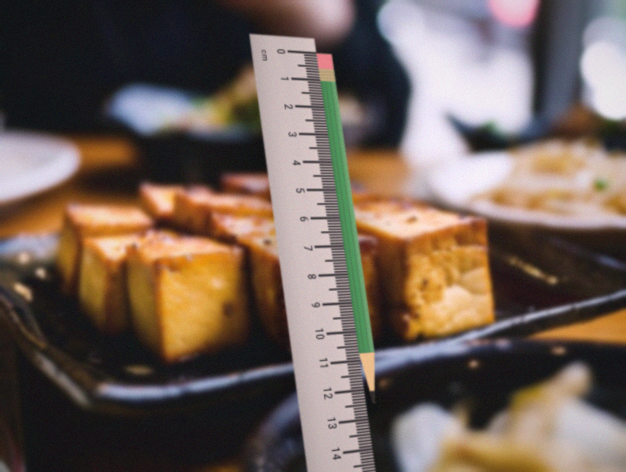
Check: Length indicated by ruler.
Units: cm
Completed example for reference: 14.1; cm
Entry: 12.5; cm
